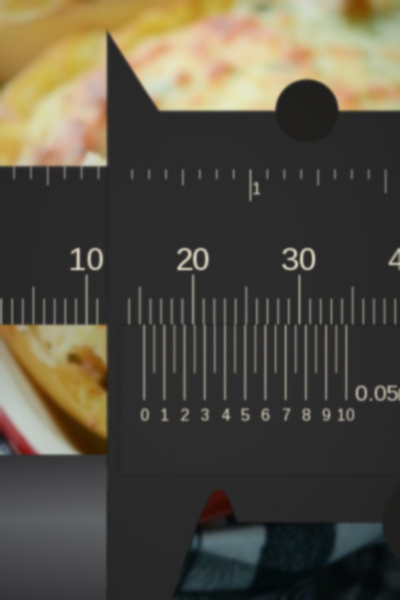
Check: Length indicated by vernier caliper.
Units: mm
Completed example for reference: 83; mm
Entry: 15.4; mm
